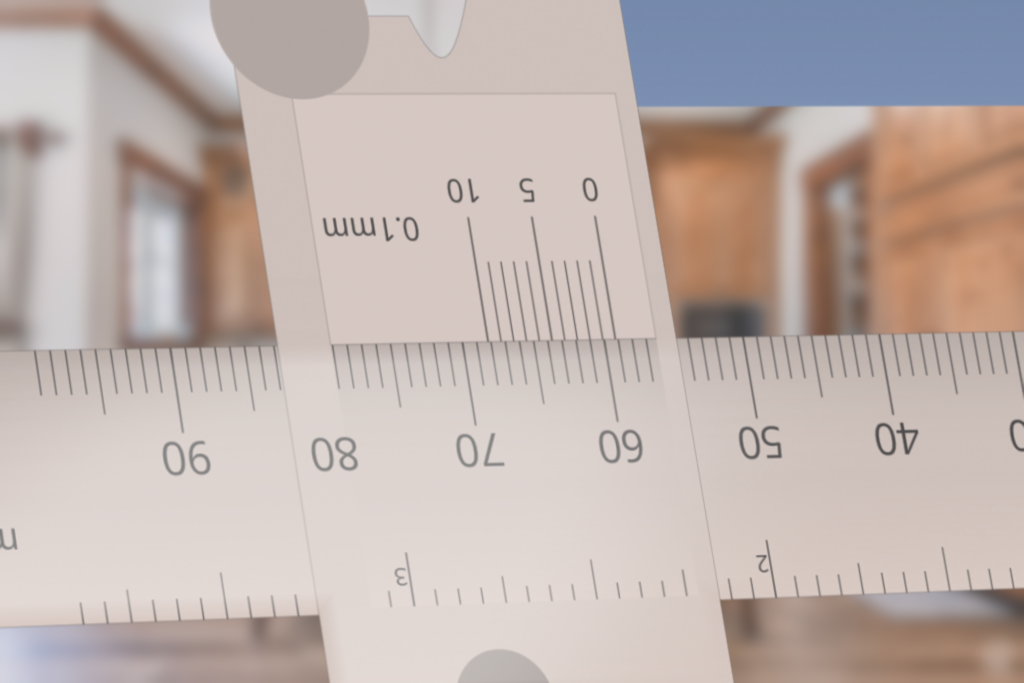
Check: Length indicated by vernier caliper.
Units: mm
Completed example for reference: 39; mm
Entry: 59.2; mm
